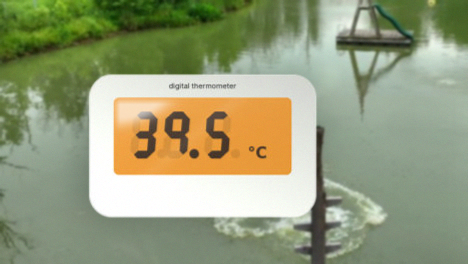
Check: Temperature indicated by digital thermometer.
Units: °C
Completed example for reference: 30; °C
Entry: 39.5; °C
